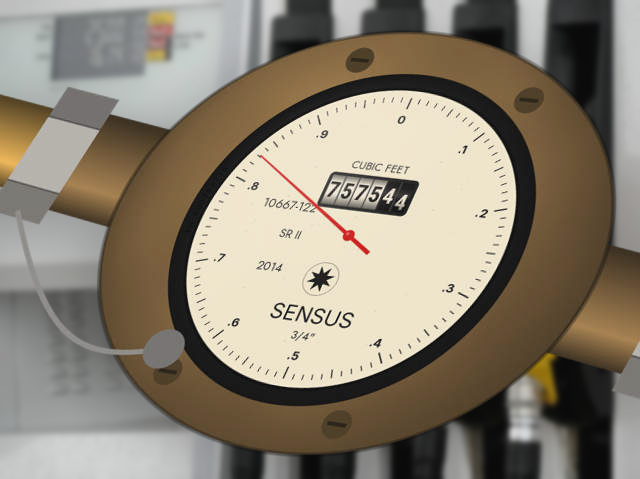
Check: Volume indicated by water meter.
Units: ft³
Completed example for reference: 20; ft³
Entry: 757543.83; ft³
